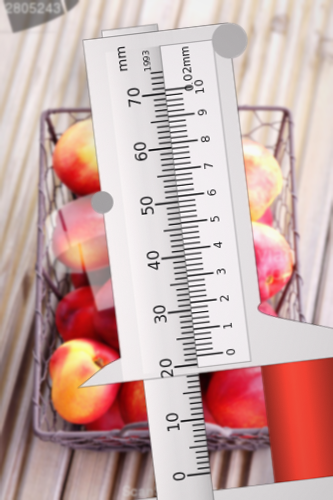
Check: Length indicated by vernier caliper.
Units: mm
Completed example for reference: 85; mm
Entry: 21.6; mm
